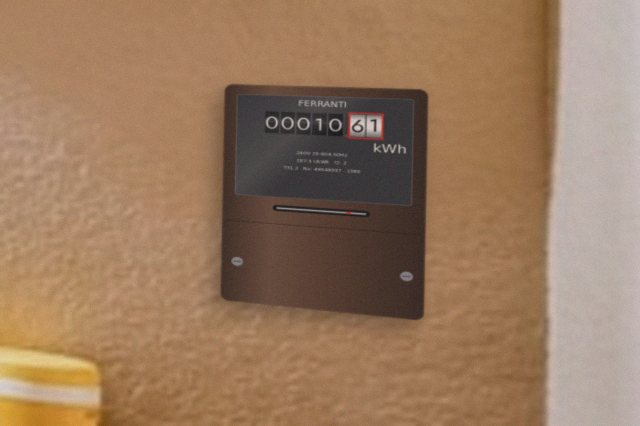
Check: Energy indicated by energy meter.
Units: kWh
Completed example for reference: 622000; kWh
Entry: 10.61; kWh
